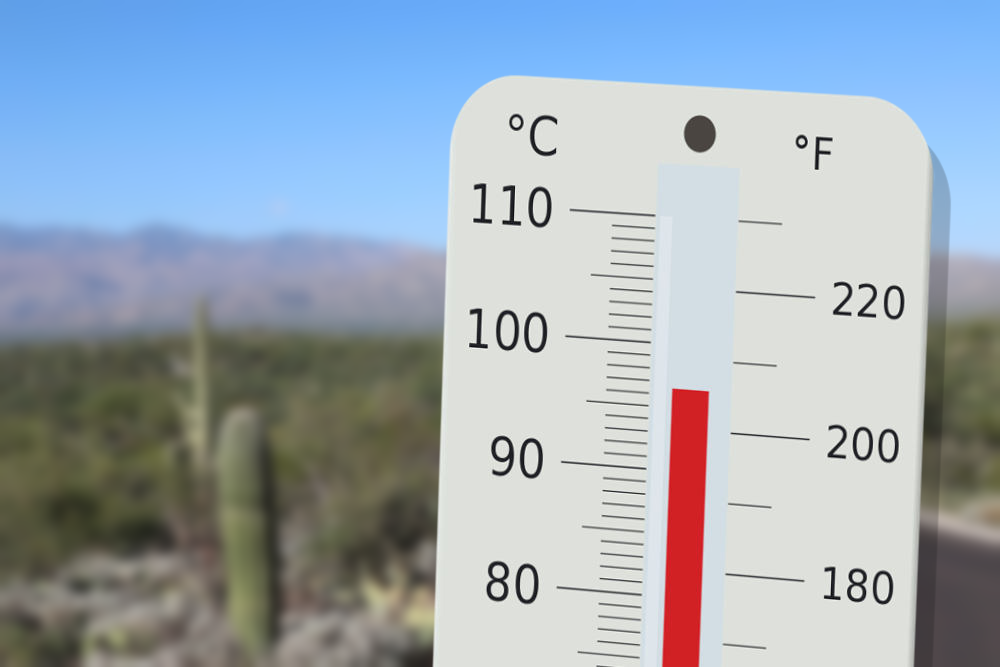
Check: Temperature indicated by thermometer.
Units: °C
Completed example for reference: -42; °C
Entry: 96.5; °C
